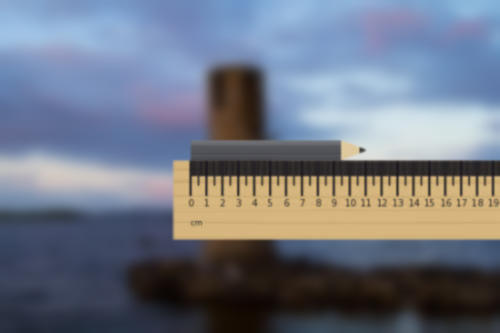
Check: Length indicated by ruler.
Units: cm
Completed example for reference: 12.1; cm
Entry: 11; cm
